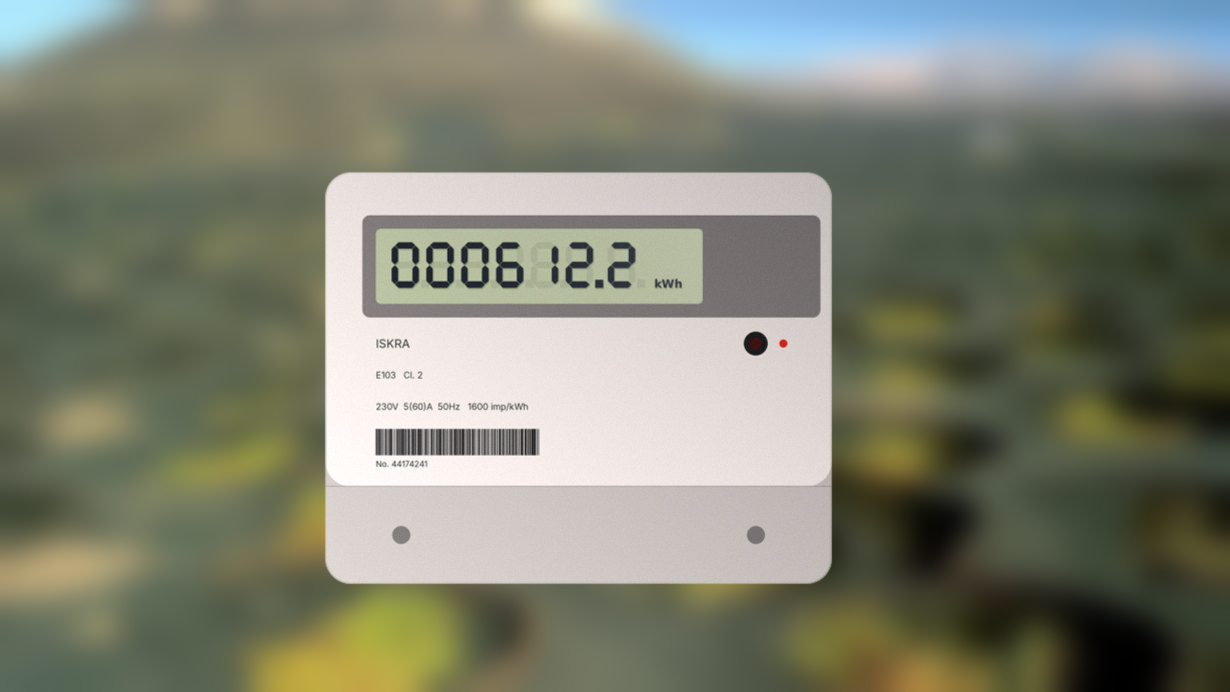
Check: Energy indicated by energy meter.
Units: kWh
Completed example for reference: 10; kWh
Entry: 612.2; kWh
